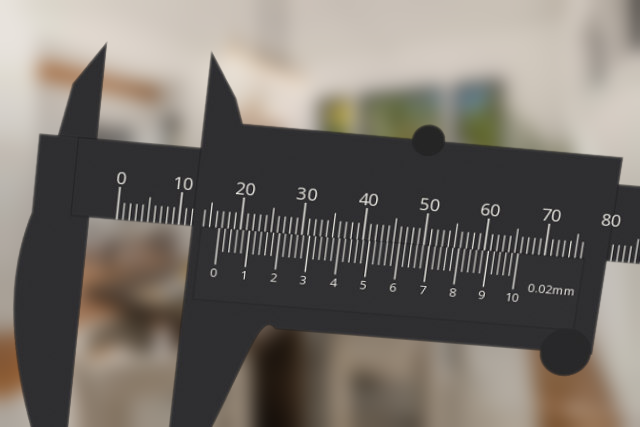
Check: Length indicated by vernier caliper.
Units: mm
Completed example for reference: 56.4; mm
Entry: 16.6; mm
